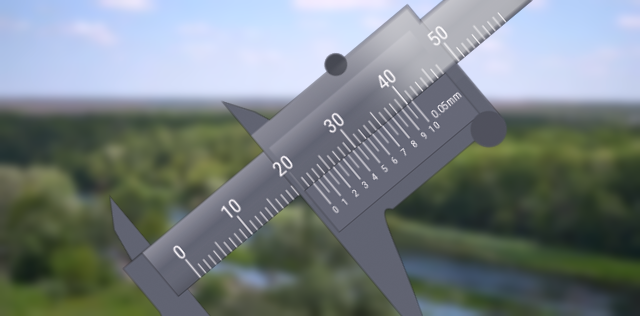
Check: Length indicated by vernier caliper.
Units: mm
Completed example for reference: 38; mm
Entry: 21.8; mm
